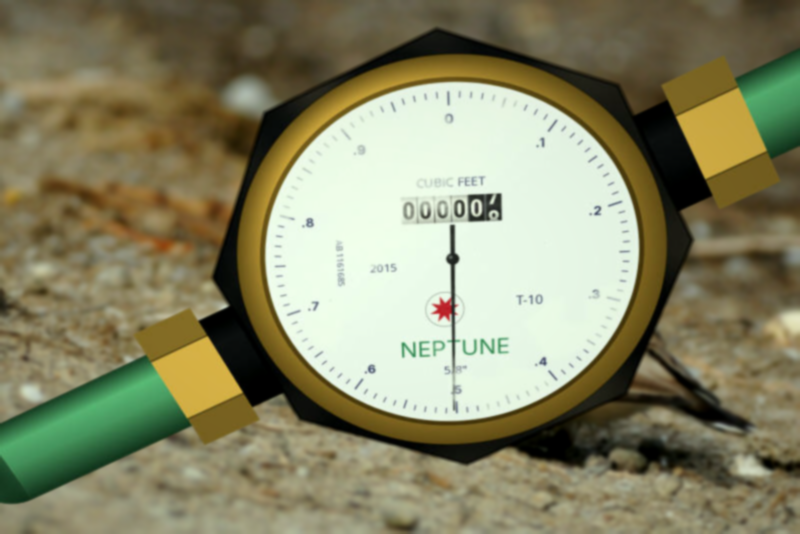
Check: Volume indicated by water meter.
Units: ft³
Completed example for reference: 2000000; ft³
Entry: 7.50; ft³
